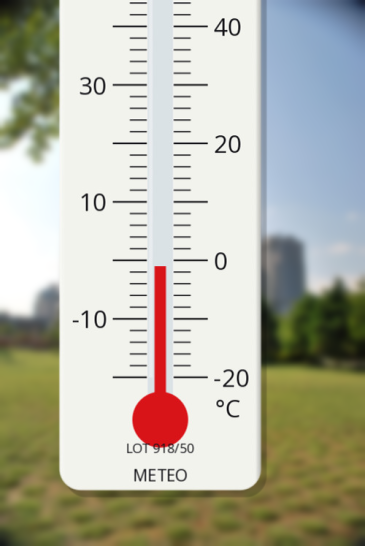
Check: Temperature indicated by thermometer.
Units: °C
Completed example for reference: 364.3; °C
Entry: -1; °C
